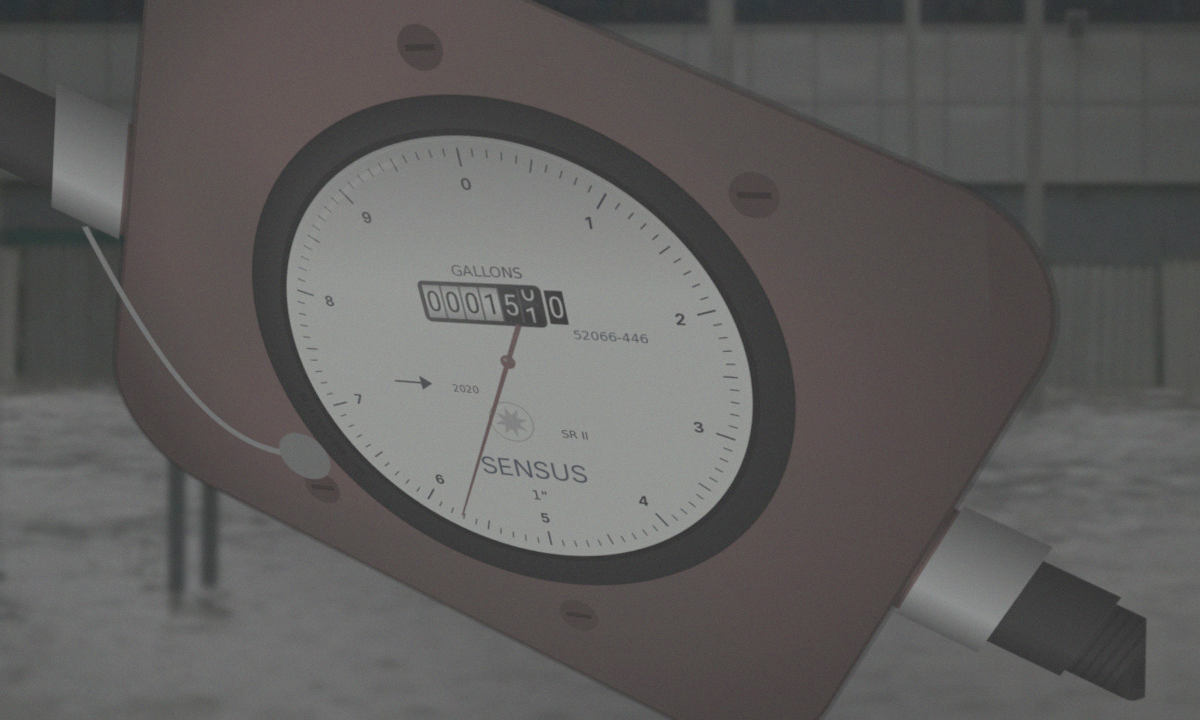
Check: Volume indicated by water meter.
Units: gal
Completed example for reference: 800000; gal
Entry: 1505.7; gal
